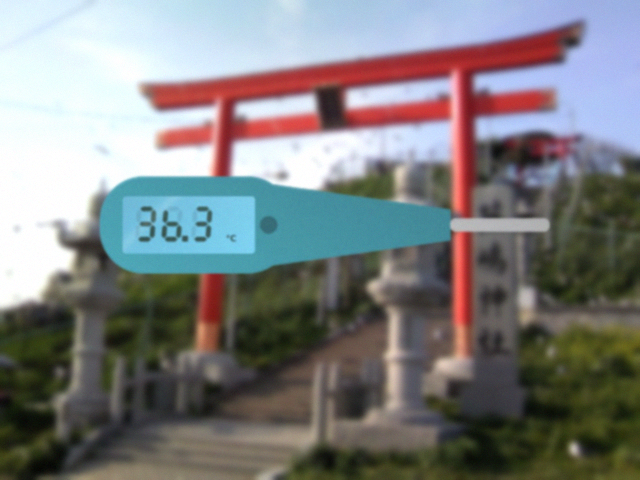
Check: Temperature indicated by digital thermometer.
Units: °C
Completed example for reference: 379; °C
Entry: 36.3; °C
